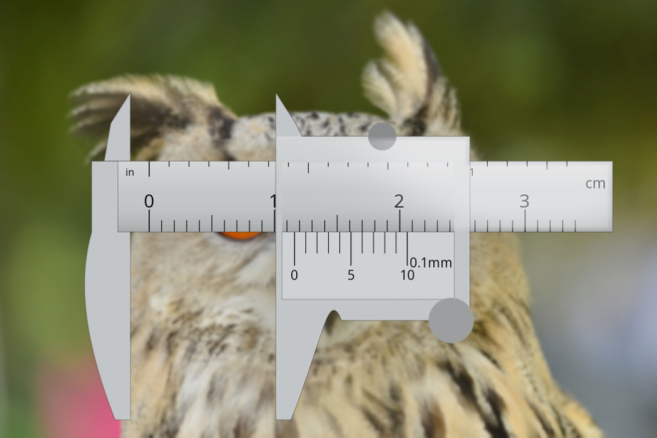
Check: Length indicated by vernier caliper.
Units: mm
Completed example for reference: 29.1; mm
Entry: 11.6; mm
